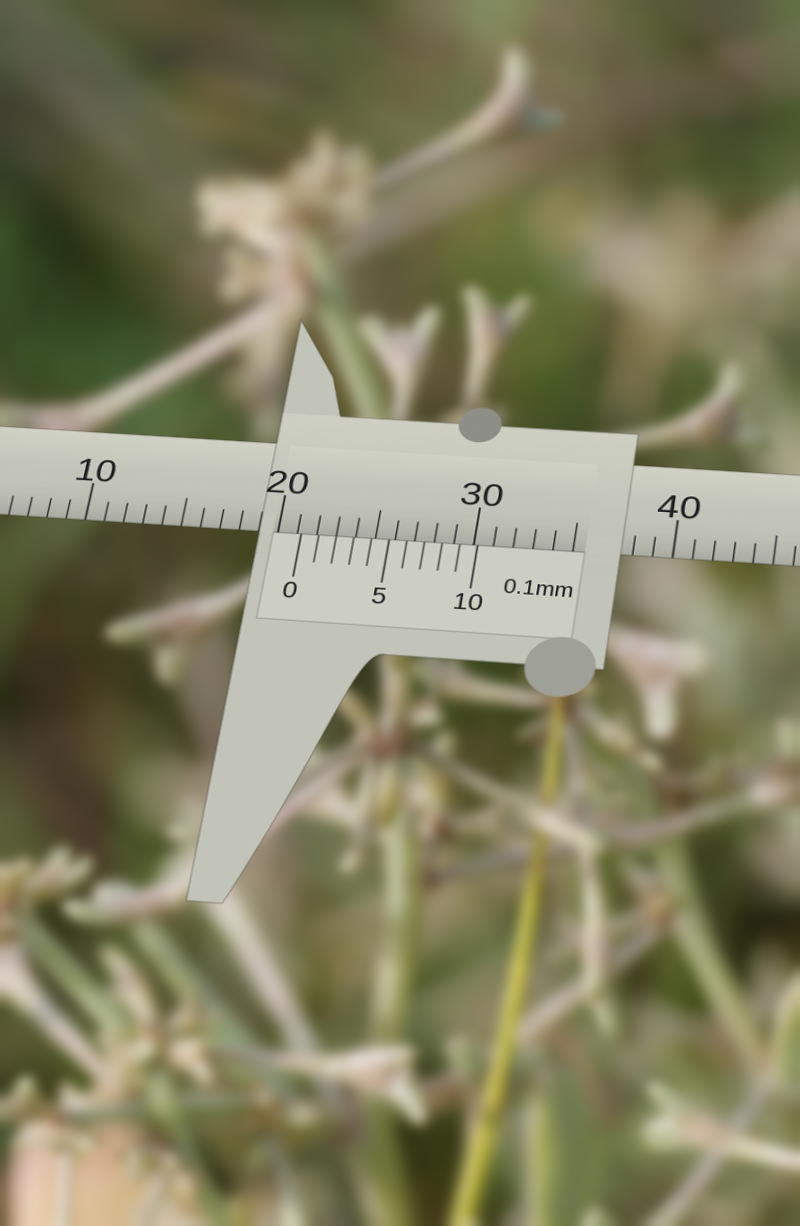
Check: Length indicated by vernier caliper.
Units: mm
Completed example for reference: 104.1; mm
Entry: 21.2; mm
